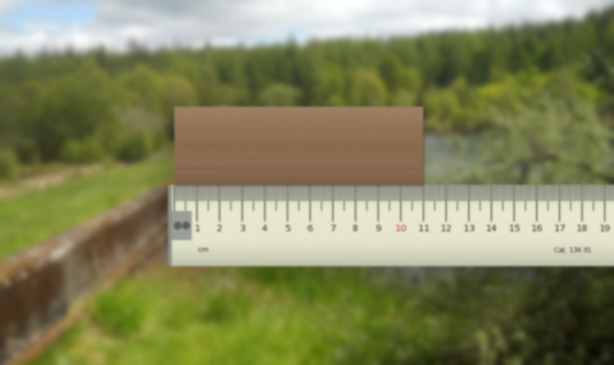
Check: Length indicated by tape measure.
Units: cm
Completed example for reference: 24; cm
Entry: 11; cm
